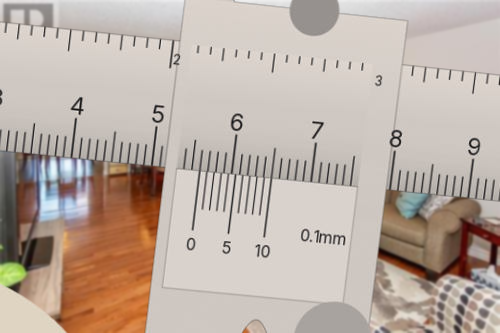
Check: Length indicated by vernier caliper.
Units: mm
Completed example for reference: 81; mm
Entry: 56.0; mm
